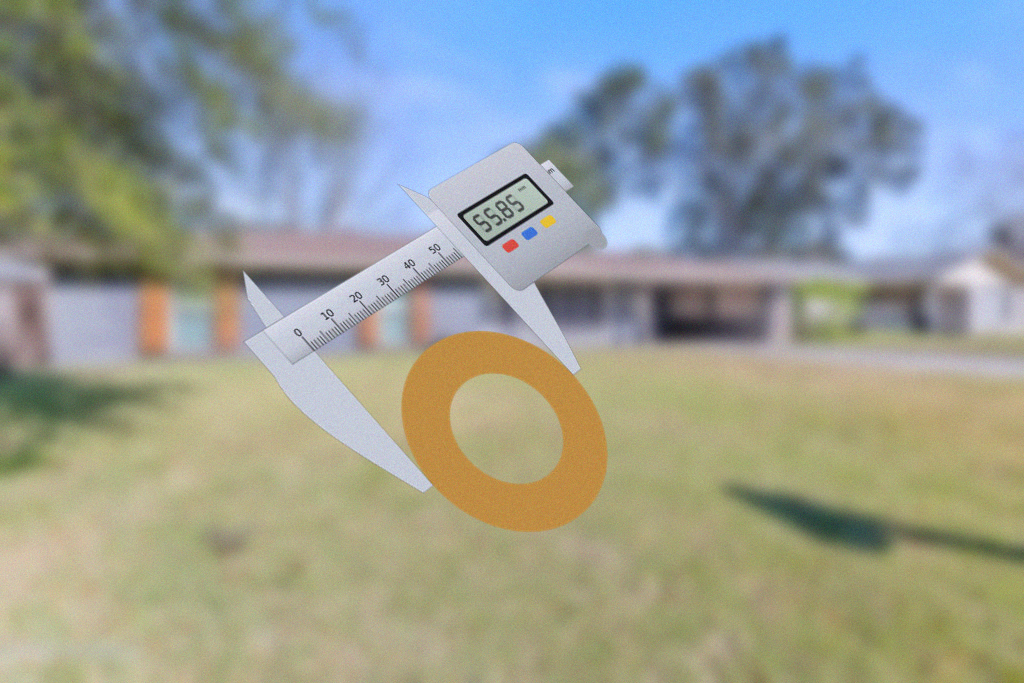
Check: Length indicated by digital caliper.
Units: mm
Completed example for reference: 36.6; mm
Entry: 55.85; mm
